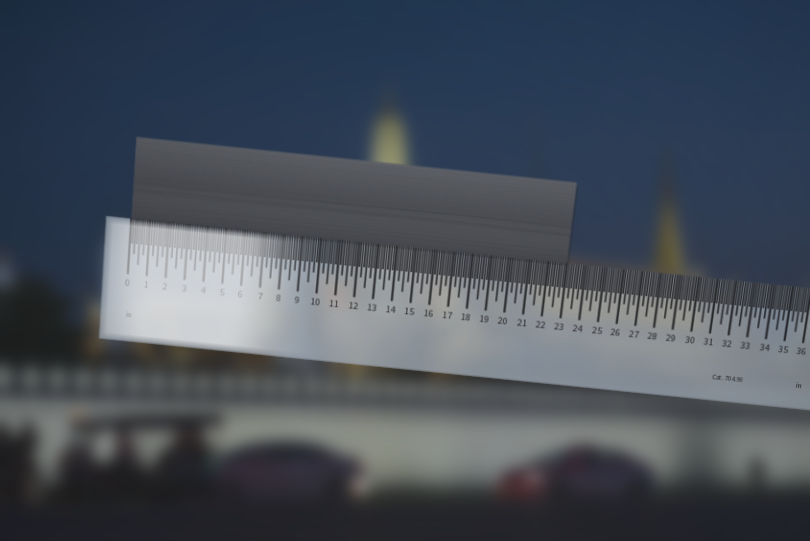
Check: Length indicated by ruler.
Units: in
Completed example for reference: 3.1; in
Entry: 23; in
